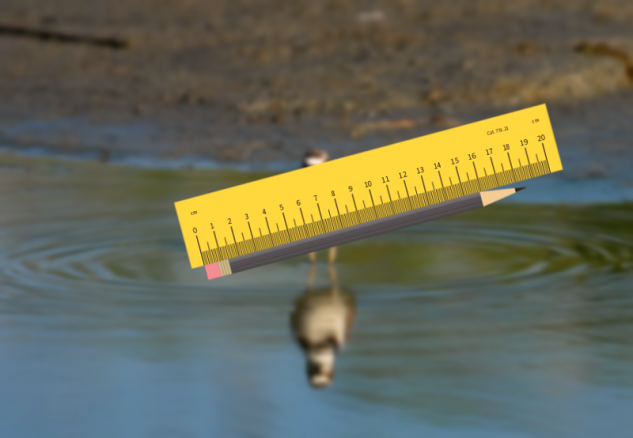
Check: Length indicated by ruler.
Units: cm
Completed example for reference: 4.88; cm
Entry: 18.5; cm
